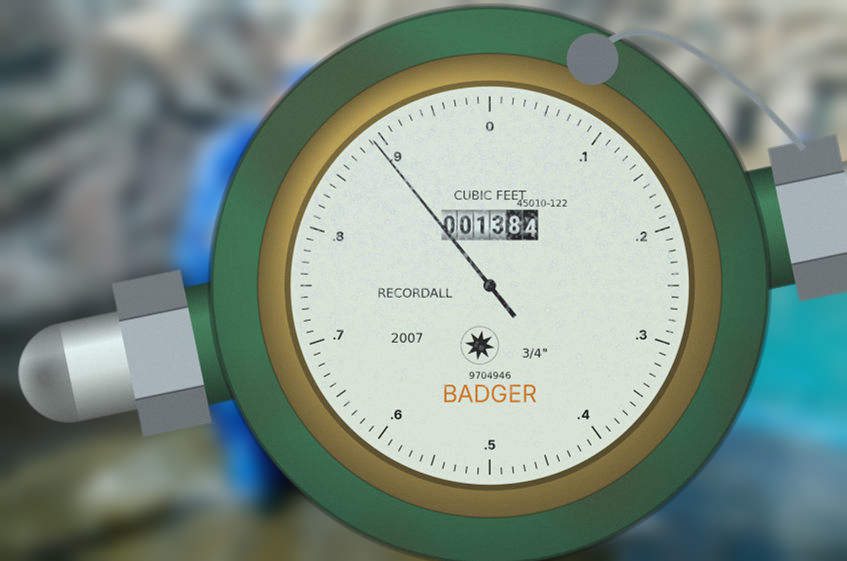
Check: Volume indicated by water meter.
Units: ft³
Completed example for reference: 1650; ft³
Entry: 1383.89; ft³
